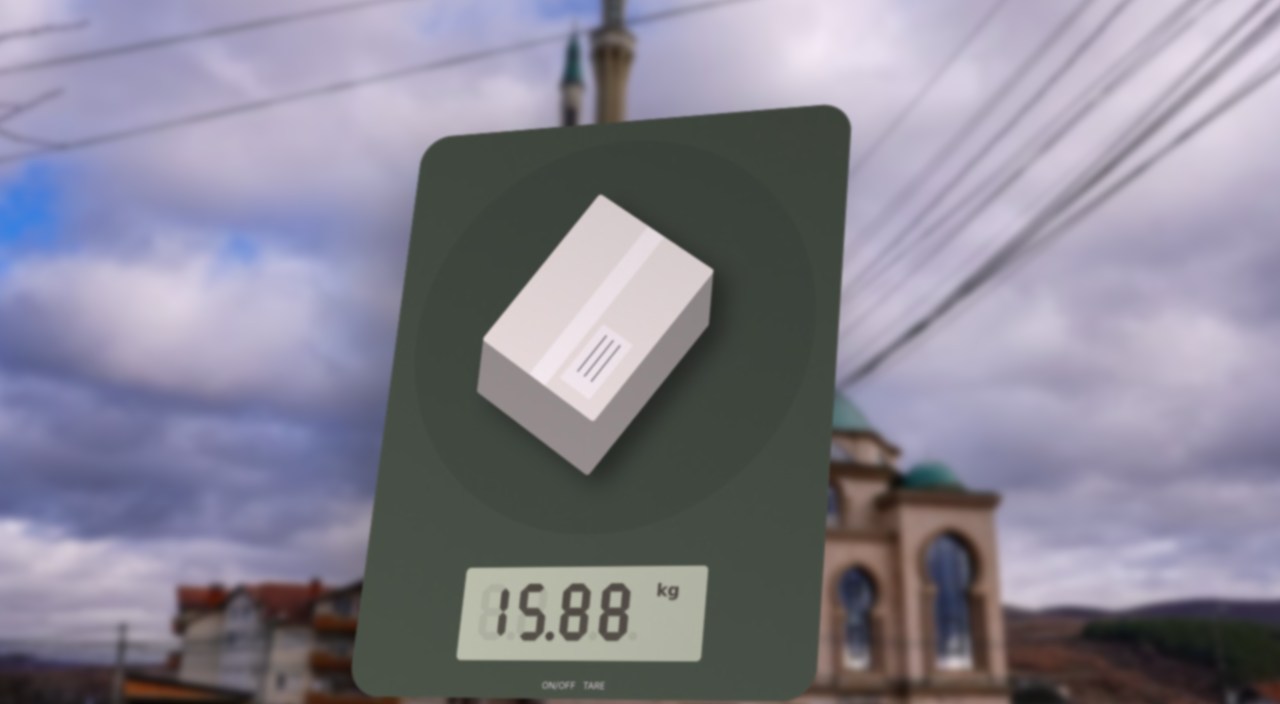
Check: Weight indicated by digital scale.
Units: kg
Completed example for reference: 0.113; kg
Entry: 15.88; kg
